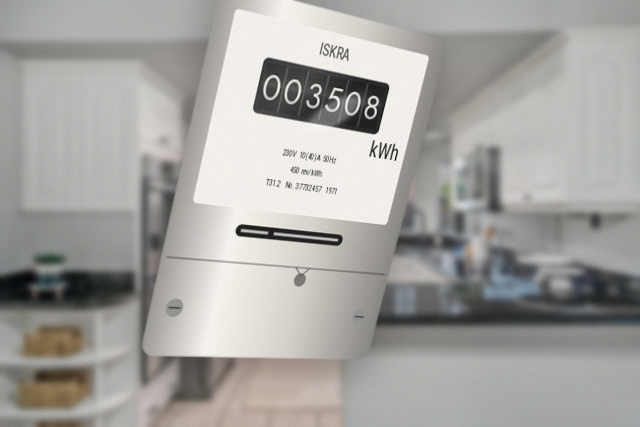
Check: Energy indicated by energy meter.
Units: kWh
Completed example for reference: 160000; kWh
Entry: 3508; kWh
